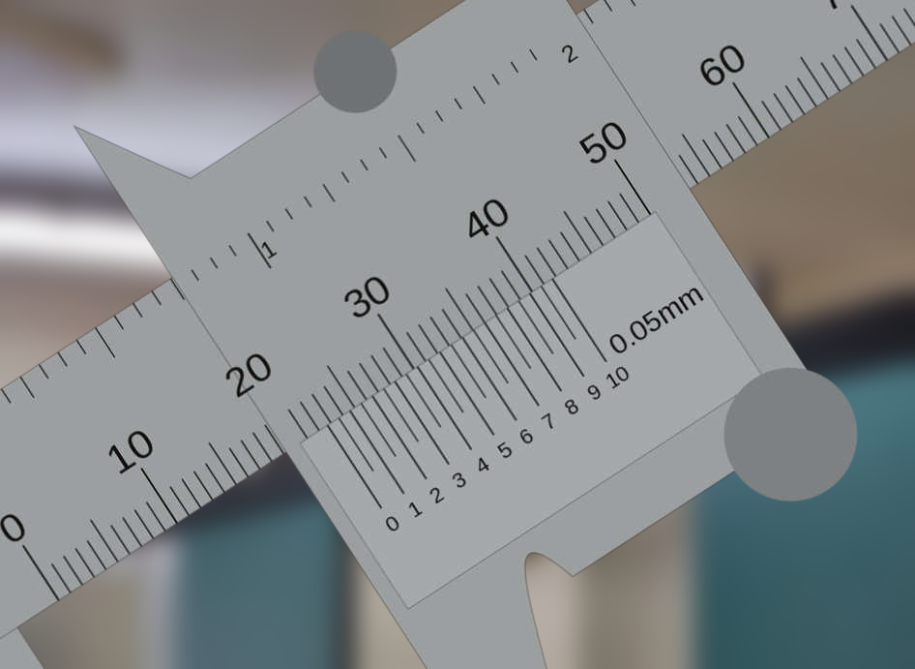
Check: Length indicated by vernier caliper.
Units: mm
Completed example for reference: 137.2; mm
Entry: 22.7; mm
